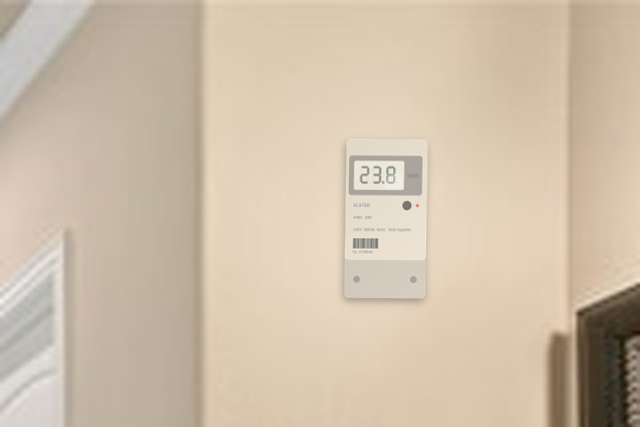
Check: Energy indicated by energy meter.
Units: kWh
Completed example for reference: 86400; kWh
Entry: 23.8; kWh
